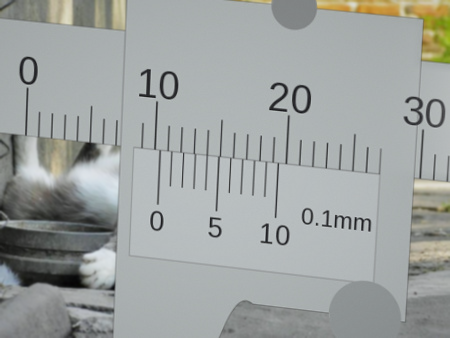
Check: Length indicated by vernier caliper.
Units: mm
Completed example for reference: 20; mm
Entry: 10.4; mm
